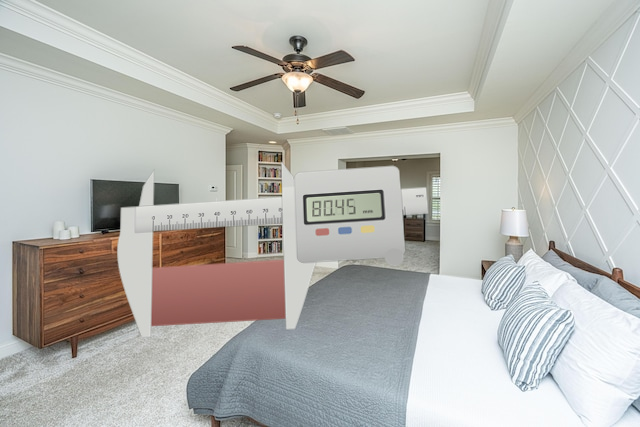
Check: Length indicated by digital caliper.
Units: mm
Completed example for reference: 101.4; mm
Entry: 80.45; mm
